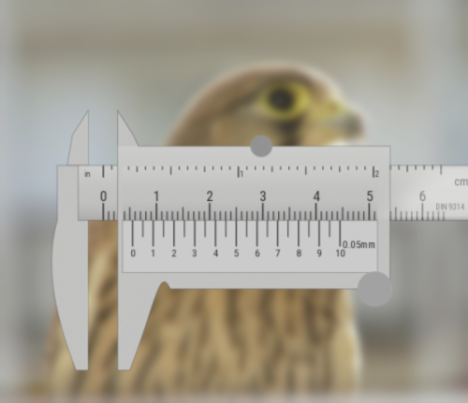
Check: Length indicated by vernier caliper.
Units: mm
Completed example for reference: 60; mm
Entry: 5.5; mm
